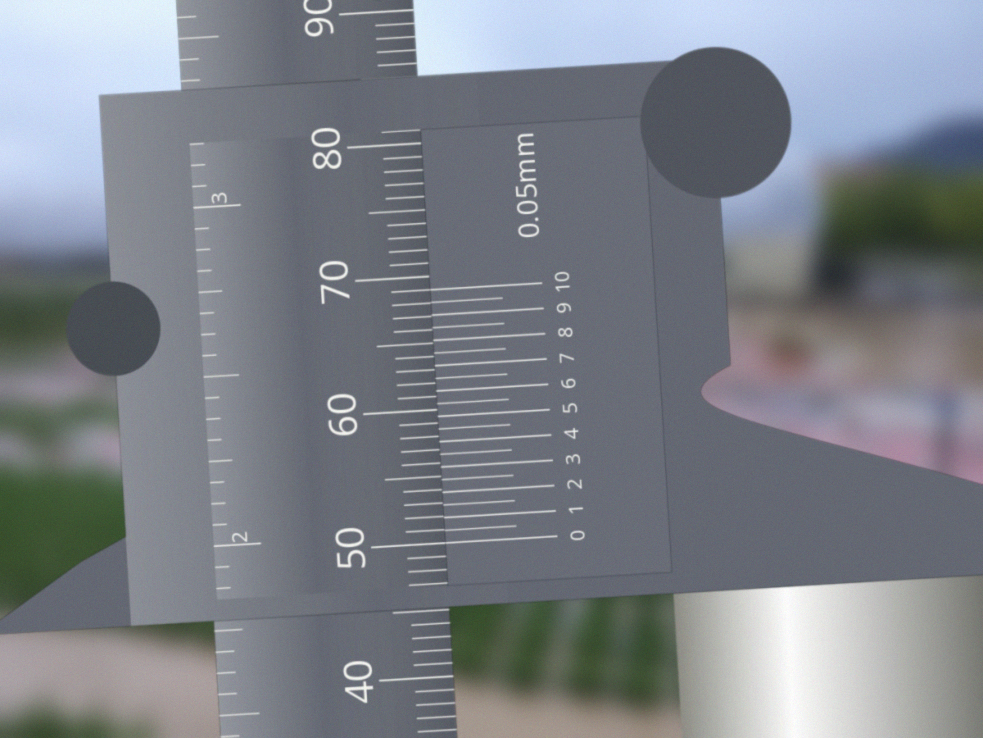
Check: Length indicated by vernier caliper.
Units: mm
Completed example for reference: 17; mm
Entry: 50.0; mm
